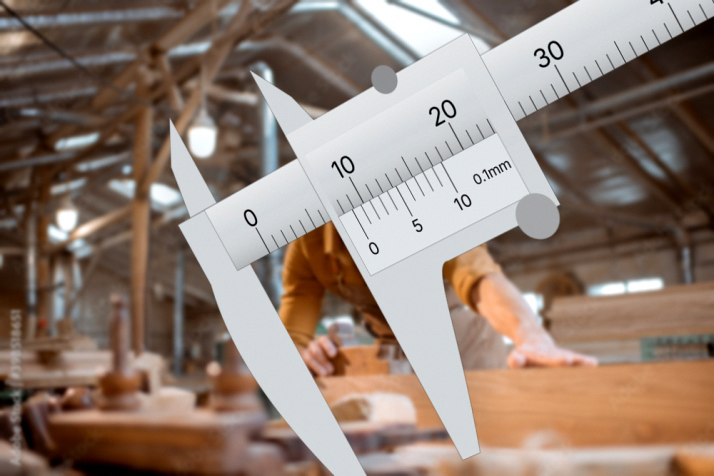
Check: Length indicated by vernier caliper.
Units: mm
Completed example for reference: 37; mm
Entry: 8.8; mm
